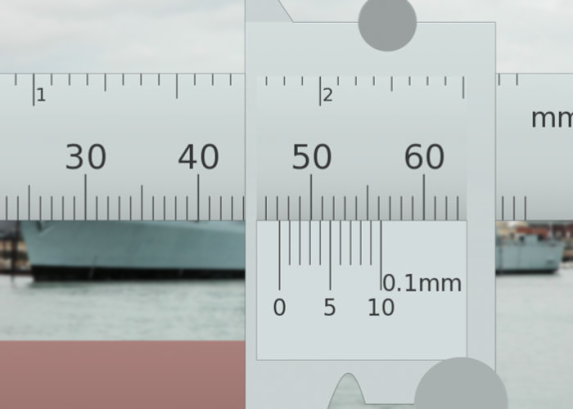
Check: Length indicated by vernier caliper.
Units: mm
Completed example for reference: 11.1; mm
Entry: 47.2; mm
